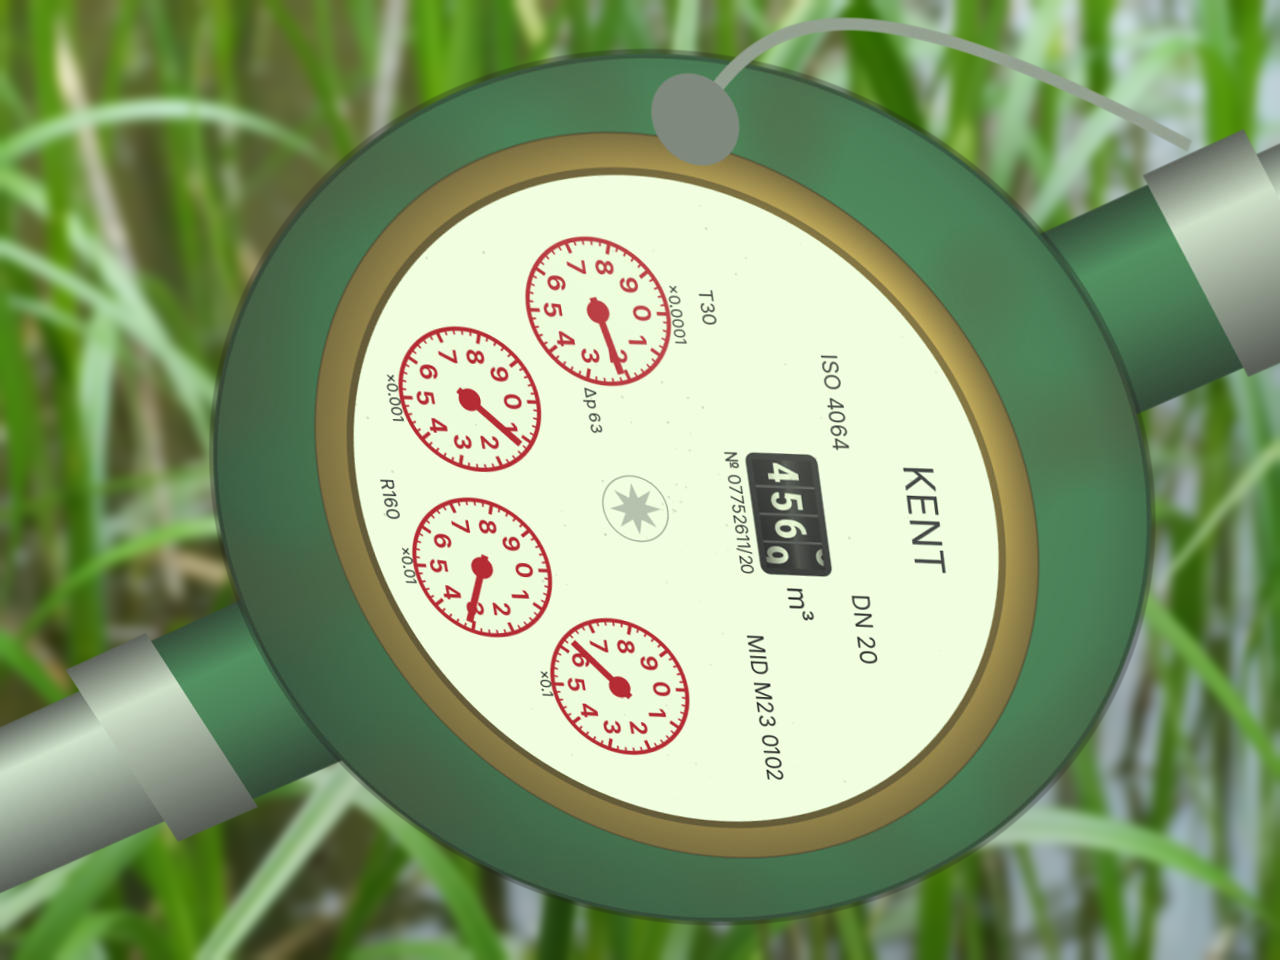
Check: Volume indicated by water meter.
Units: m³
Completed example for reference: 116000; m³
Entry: 4568.6312; m³
